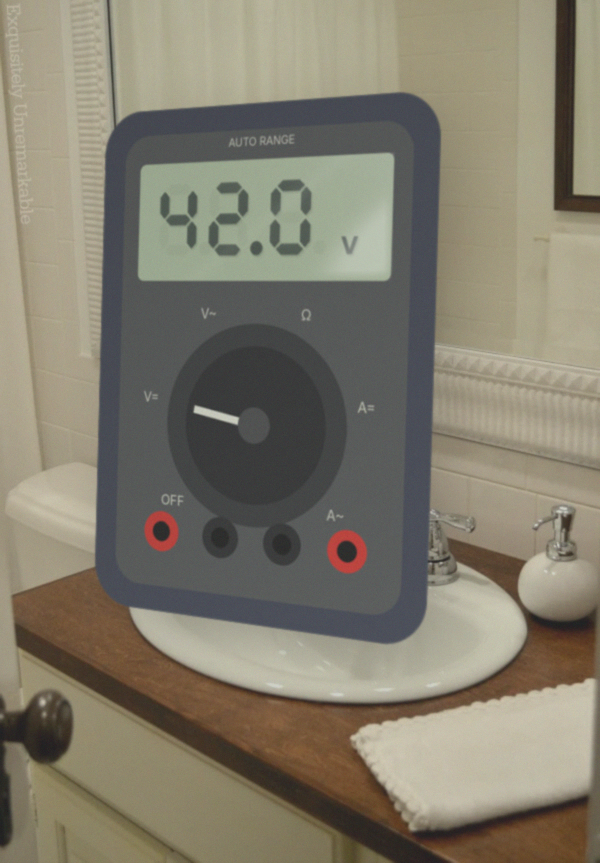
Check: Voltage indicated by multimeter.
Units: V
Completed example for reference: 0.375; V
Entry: 42.0; V
